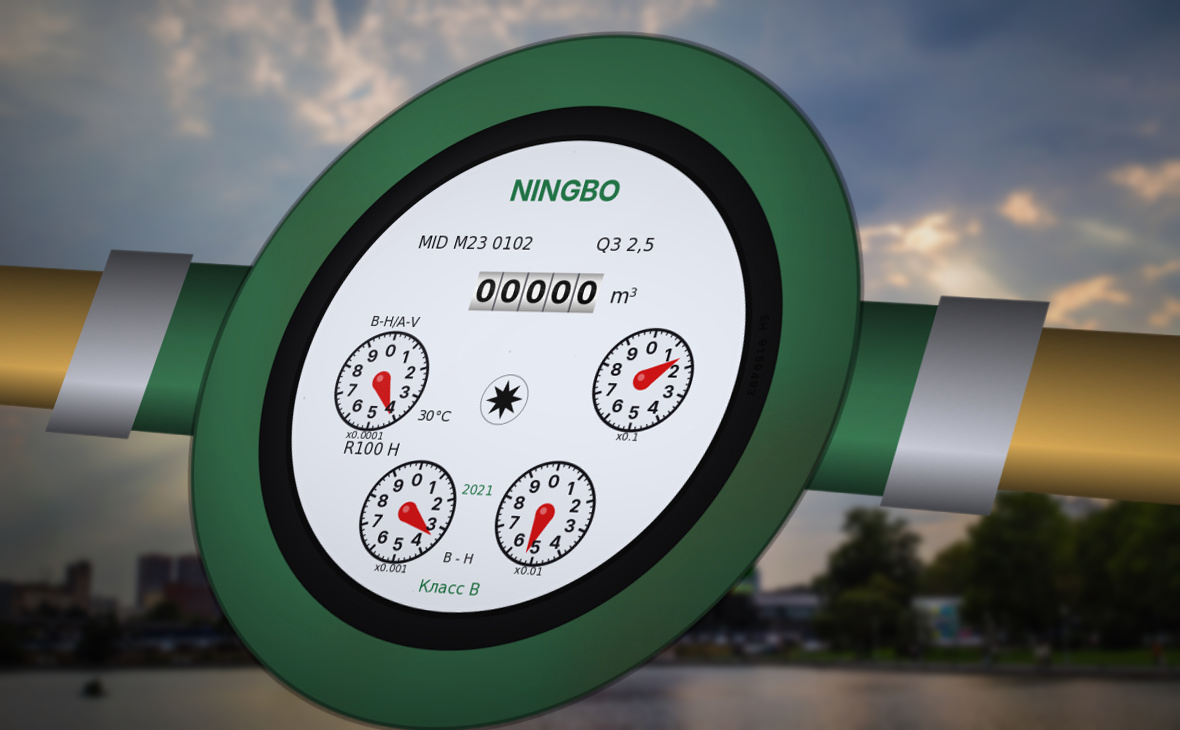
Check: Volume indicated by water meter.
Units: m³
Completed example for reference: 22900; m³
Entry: 0.1534; m³
